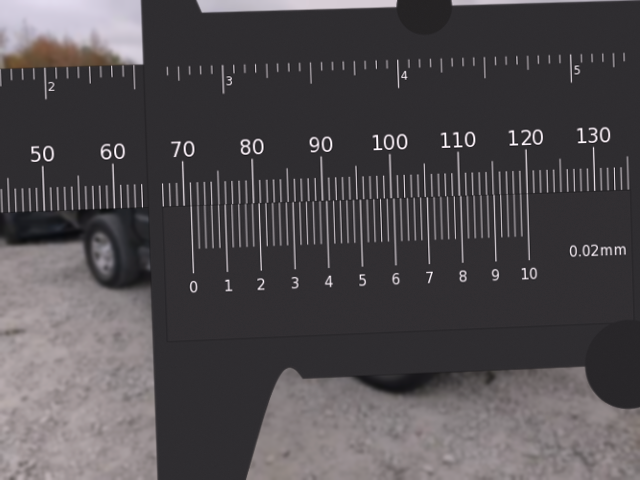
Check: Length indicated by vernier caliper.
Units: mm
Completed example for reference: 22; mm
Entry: 71.0; mm
